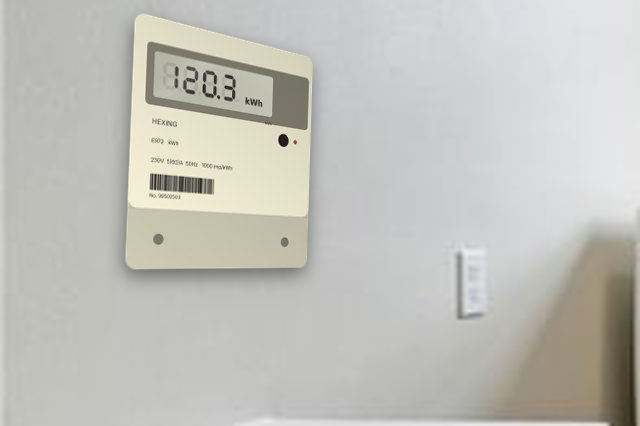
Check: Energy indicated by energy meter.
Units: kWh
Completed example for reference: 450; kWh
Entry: 120.3; kWh
